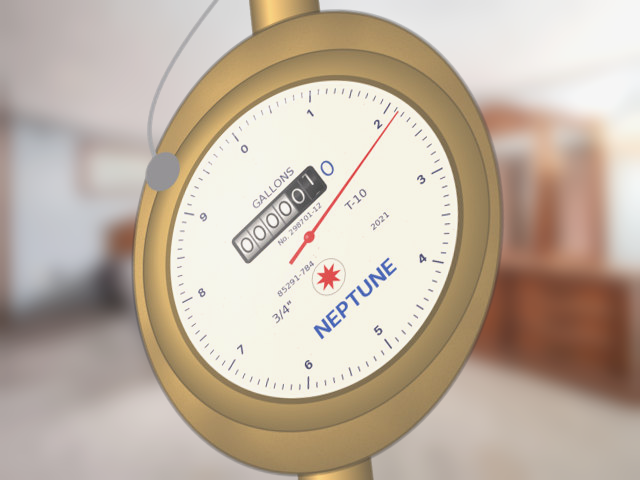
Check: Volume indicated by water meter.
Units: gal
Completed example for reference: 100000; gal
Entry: 12.1; gal
